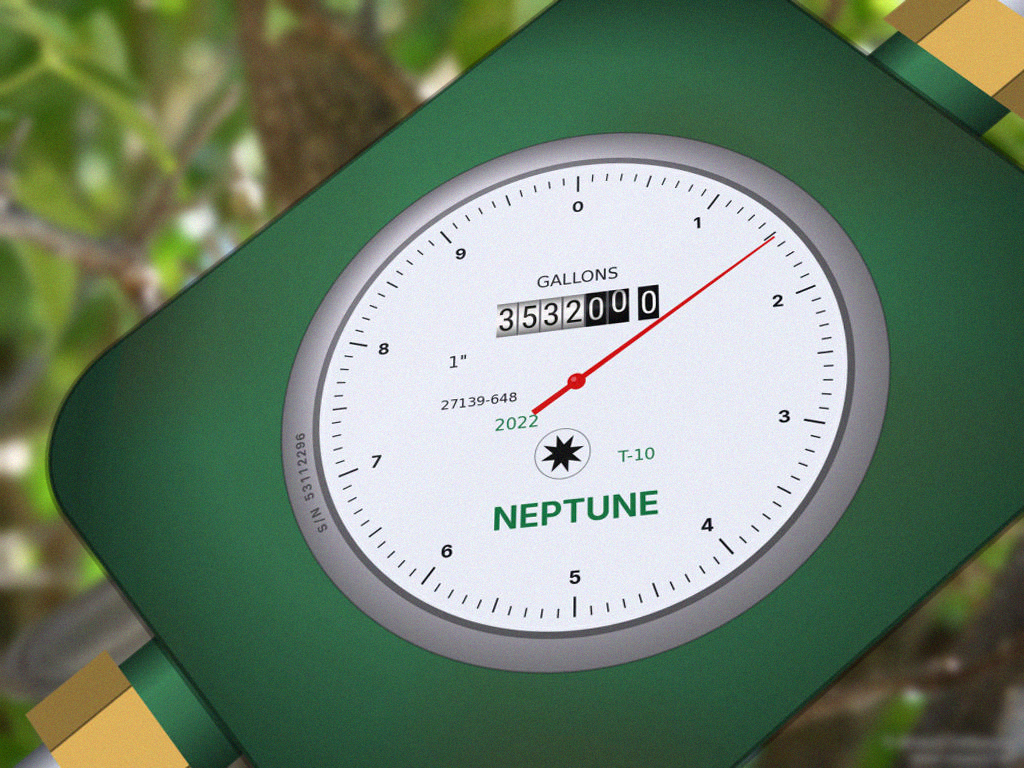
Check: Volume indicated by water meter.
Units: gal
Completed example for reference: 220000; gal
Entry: 3532001.5; gal
